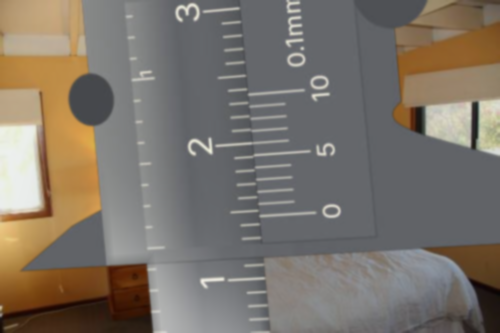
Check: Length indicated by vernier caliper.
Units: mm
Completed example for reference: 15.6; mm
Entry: 14.6; mm
